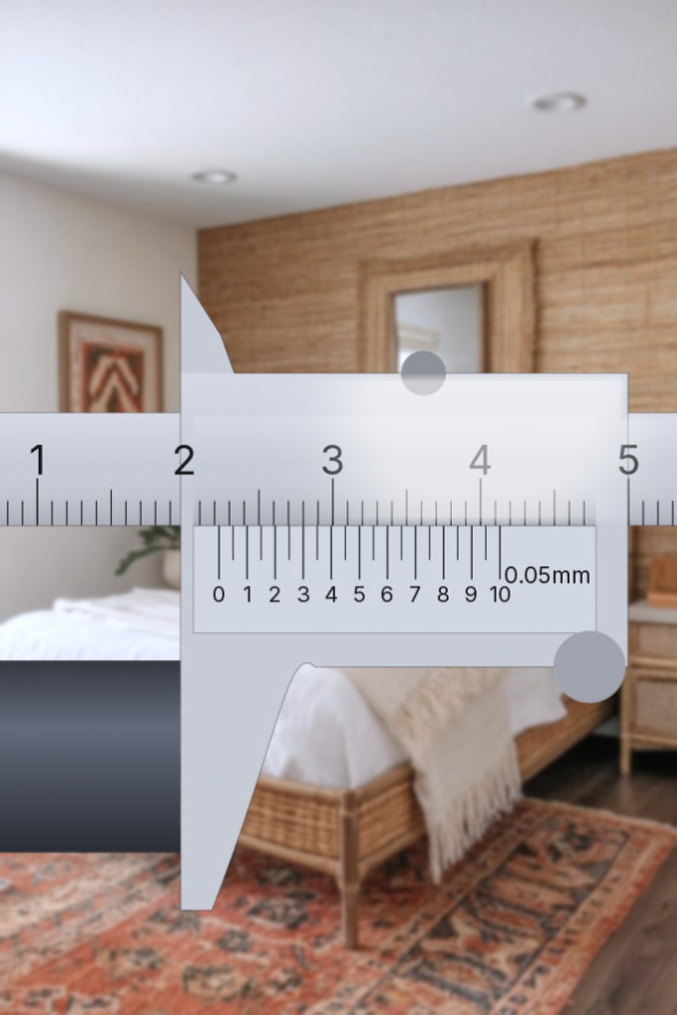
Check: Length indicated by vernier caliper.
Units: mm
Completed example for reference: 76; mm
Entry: 22.3; mm
